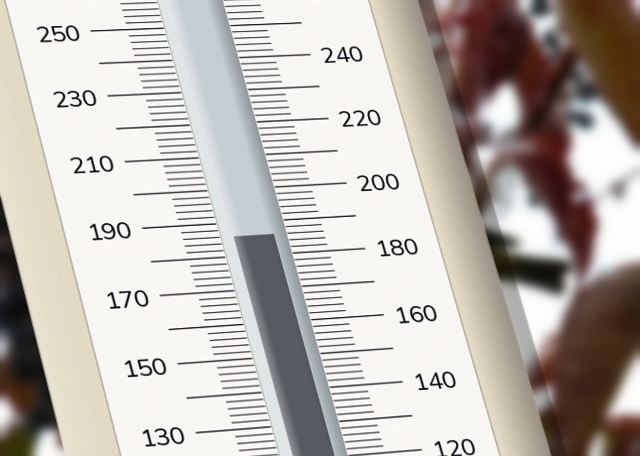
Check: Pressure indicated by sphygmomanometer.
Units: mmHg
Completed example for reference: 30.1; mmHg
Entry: 186; mmHg
